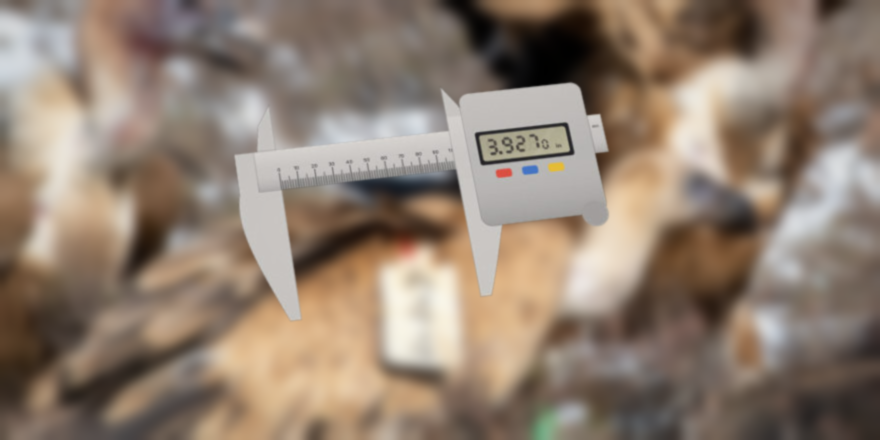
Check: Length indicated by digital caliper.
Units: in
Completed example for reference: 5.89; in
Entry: 3.9270; in
